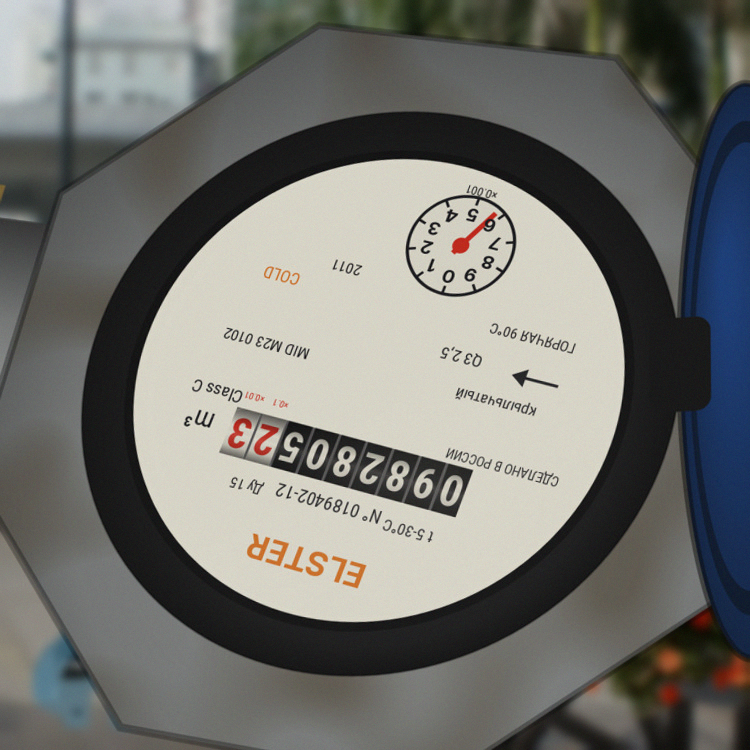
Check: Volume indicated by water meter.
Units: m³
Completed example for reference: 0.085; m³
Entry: 982805.235; m³
